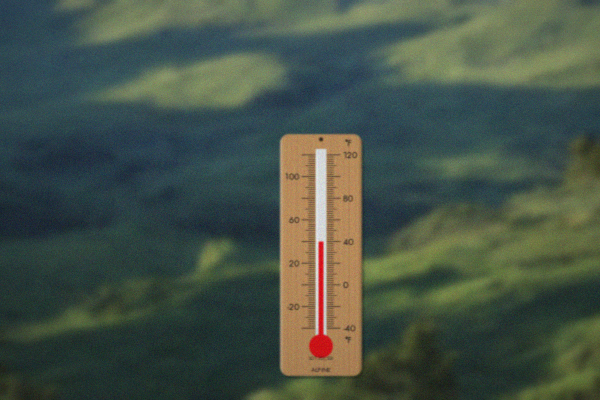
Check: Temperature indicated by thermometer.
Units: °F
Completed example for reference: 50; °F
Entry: 40; °F
